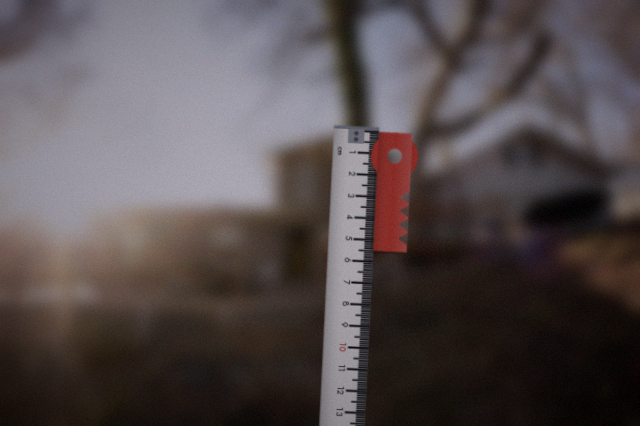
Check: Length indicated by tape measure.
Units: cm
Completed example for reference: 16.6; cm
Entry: 5.5; cm
